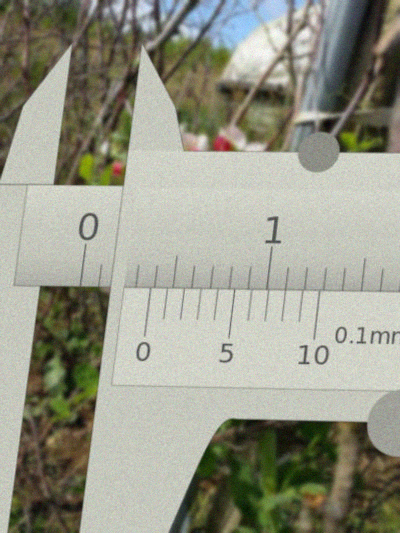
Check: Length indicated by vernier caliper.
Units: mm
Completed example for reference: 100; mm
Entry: 3.8; mm
